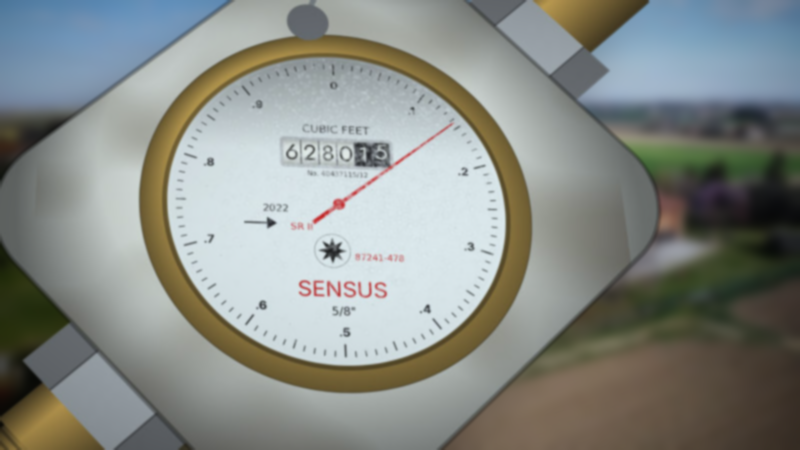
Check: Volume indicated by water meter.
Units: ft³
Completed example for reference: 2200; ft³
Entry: 628015.14; ft³
